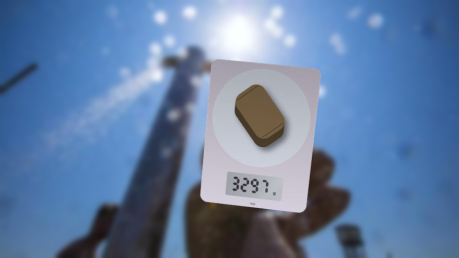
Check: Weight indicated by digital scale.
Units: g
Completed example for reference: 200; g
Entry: 3297; g
